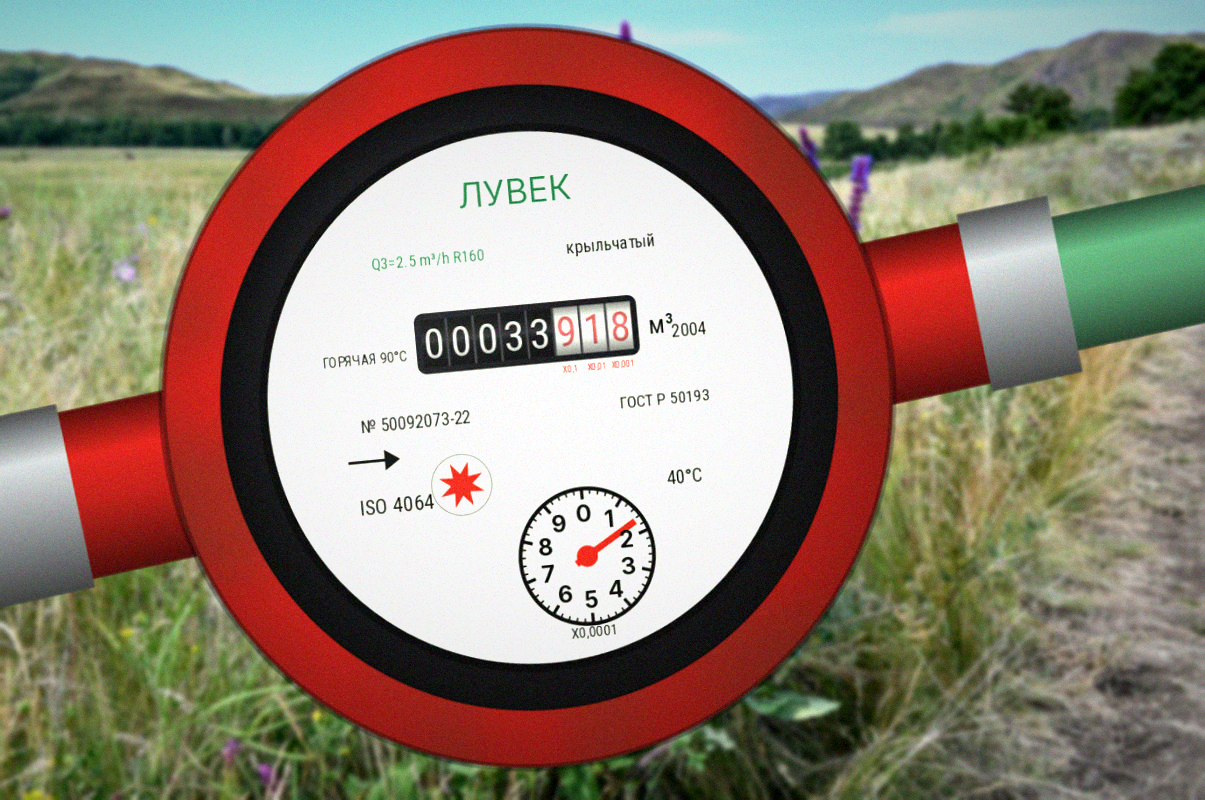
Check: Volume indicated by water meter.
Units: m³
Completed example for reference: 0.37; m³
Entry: 33.9181; m³
